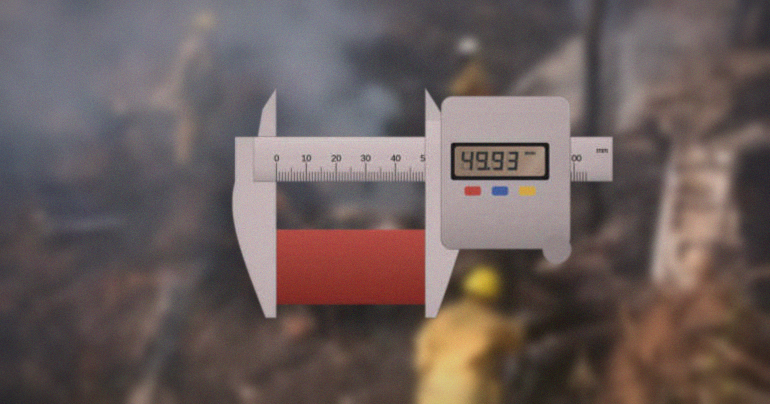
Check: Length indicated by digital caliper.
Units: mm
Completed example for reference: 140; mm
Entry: 49.93; mm
